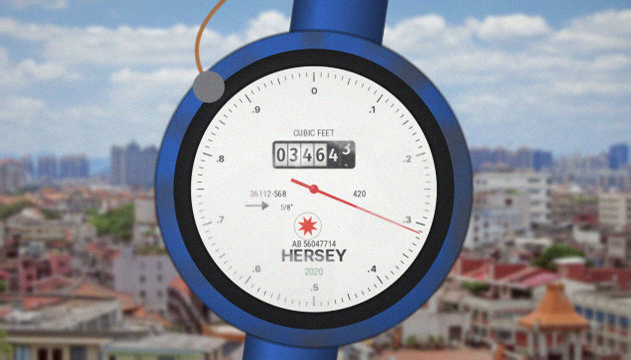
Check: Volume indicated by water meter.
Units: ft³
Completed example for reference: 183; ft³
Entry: 34643.31; ft³
